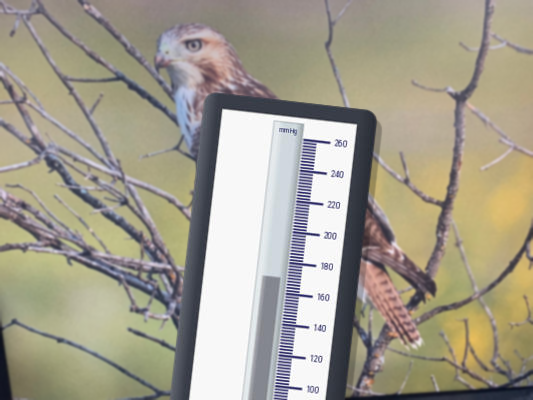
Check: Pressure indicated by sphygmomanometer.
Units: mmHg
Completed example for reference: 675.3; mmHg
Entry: 170; mmHg
